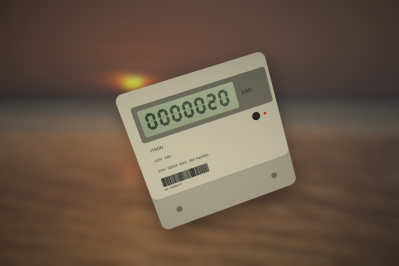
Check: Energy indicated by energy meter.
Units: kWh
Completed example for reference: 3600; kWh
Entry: 20; kWh
